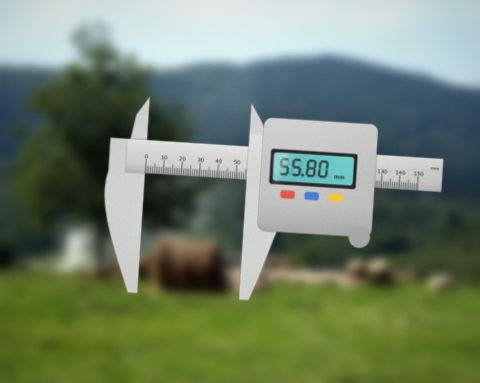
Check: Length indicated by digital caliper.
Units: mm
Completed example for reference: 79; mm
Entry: 55.80; mm
